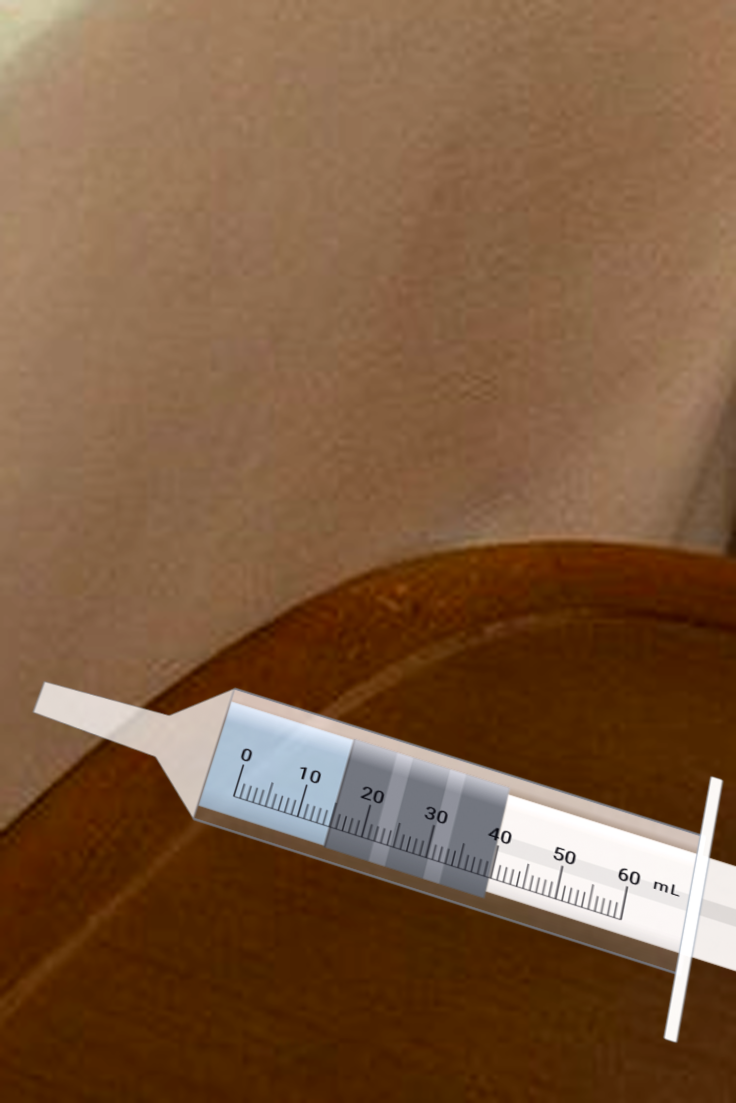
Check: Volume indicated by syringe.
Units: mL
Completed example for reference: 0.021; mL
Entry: 15; mL
